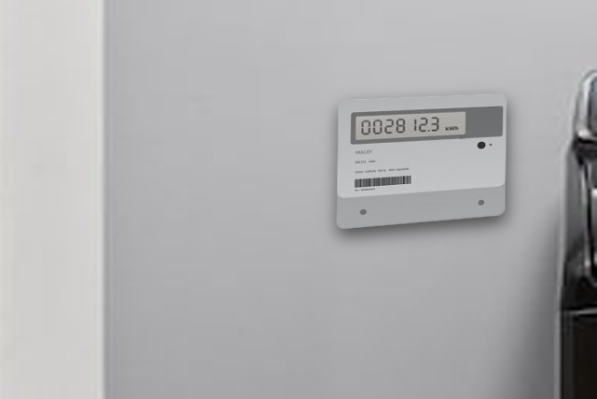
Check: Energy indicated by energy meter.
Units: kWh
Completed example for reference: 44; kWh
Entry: 2812.3; kWh
